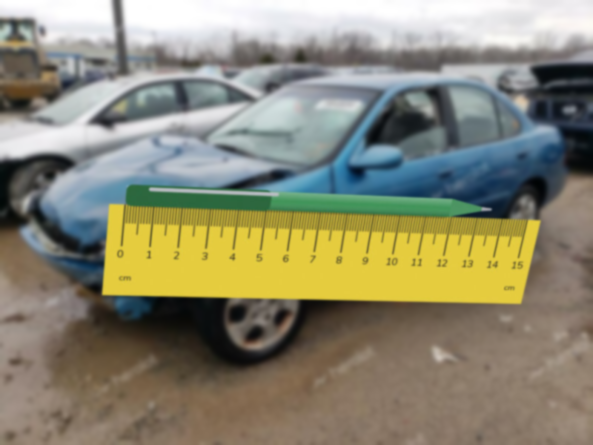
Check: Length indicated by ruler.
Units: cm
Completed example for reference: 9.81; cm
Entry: 13.5; cm
